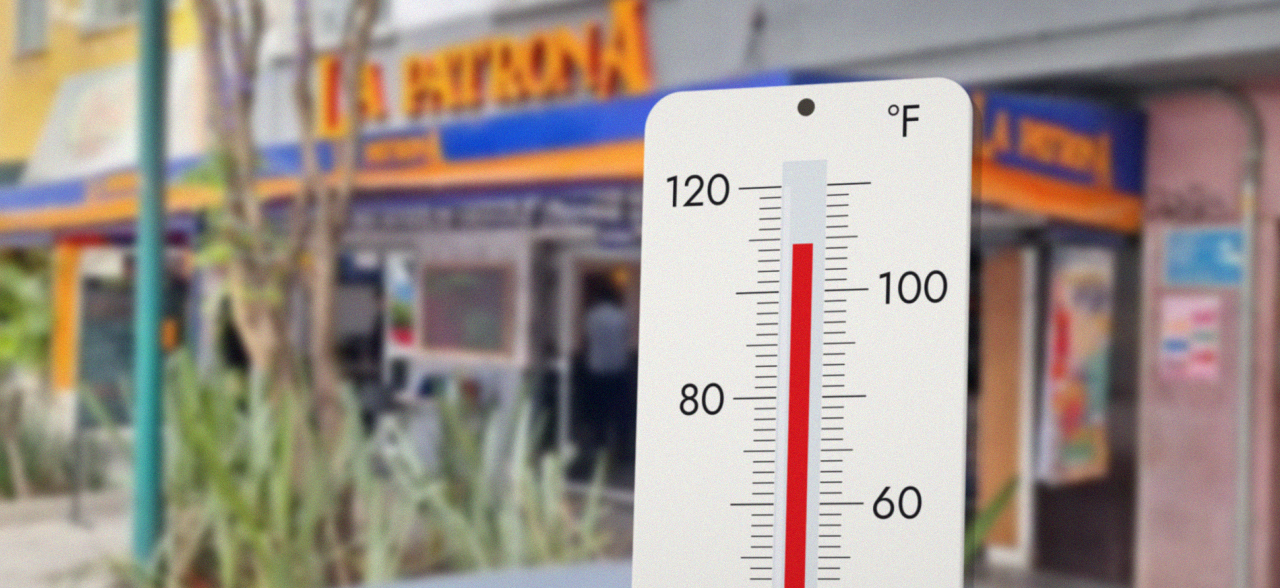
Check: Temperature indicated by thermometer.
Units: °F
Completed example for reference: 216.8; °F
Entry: 109; °F
